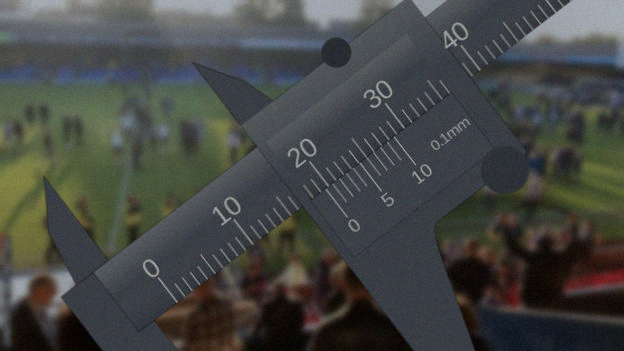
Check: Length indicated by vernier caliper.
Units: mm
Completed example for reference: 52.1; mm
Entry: 19.6; mm
